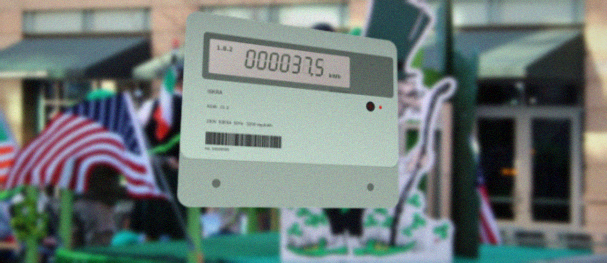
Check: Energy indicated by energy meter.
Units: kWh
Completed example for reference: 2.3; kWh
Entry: 37.5; kWh
